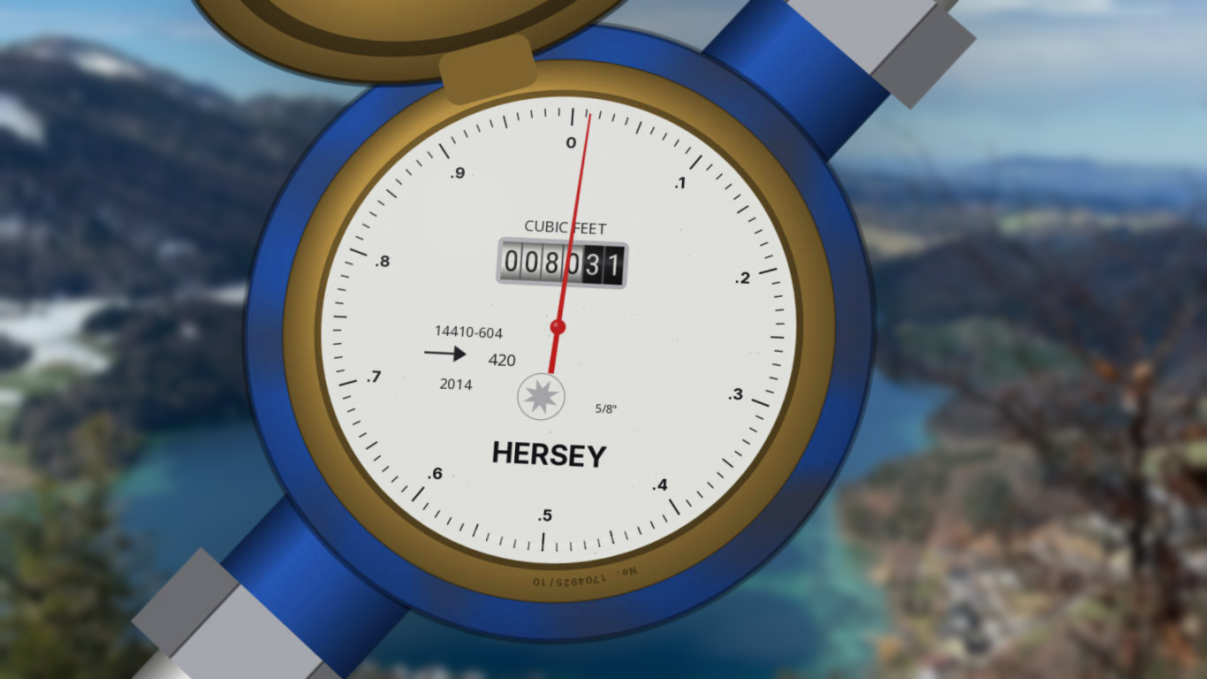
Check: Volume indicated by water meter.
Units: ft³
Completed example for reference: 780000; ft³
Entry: 8031.01; ft³
